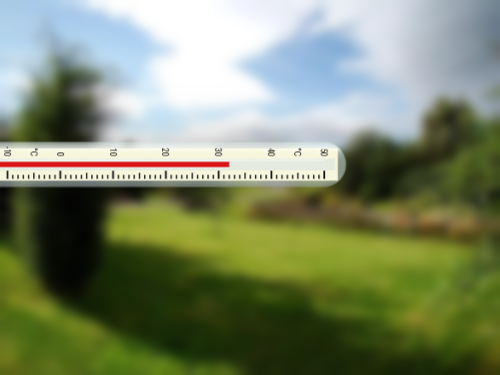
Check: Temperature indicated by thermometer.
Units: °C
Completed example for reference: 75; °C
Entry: 32; °C
